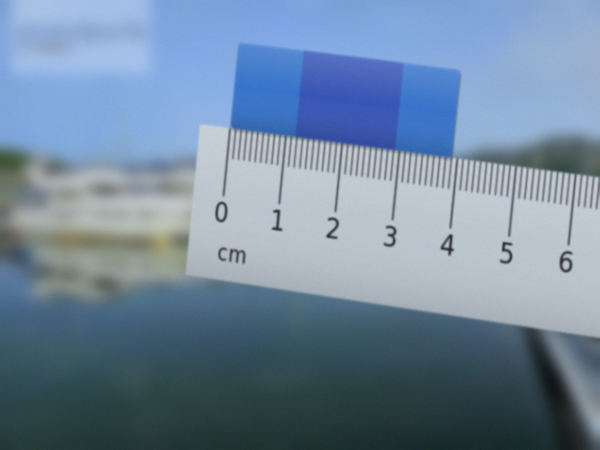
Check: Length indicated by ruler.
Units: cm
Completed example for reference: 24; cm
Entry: 3.9; cm
